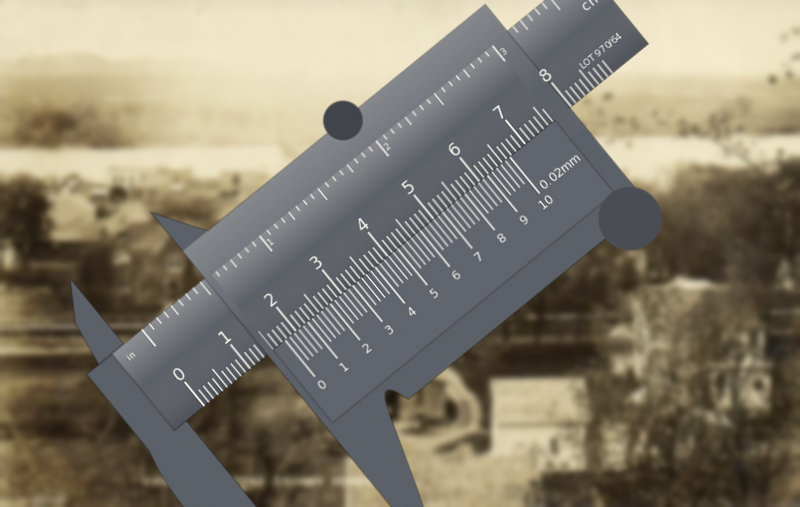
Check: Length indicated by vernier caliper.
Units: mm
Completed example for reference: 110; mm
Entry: 17.6; mm
